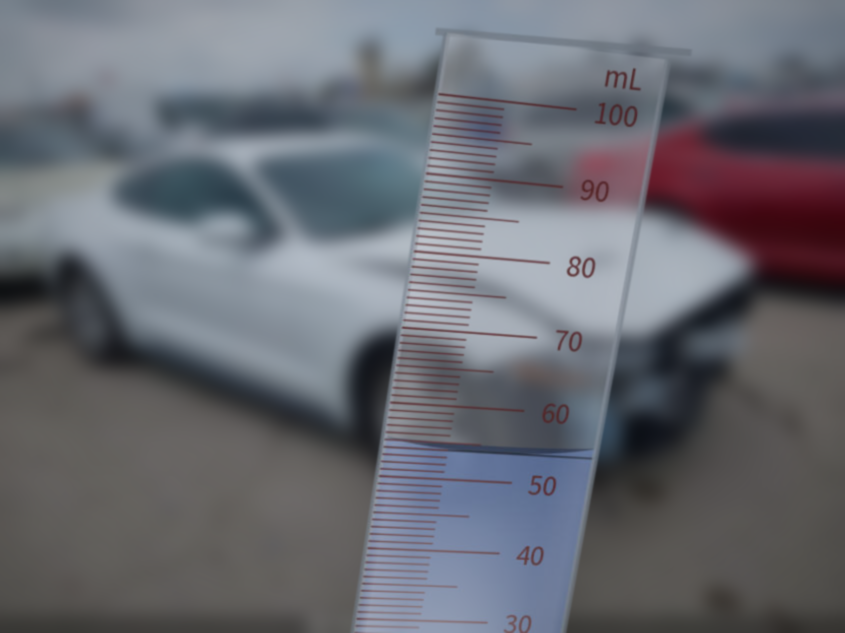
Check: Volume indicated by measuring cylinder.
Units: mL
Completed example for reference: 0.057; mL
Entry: 54; mL
